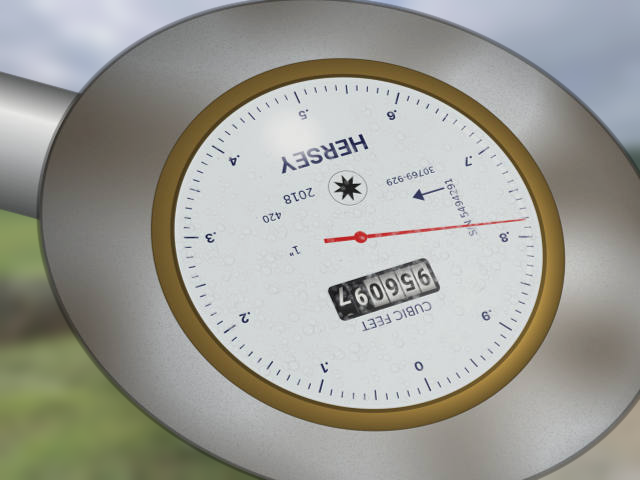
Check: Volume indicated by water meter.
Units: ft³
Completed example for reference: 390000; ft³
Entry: 956096.78; ft³
